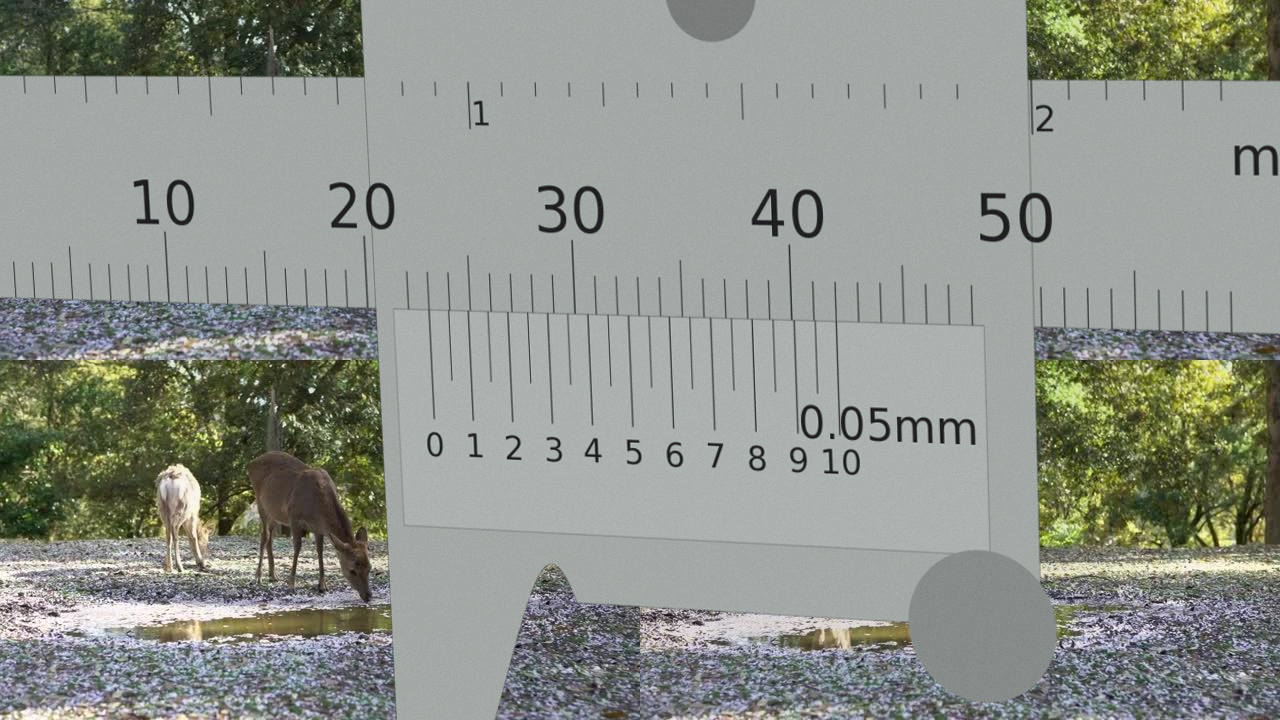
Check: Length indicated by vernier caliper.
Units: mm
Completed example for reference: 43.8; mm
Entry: 23.0; mm
